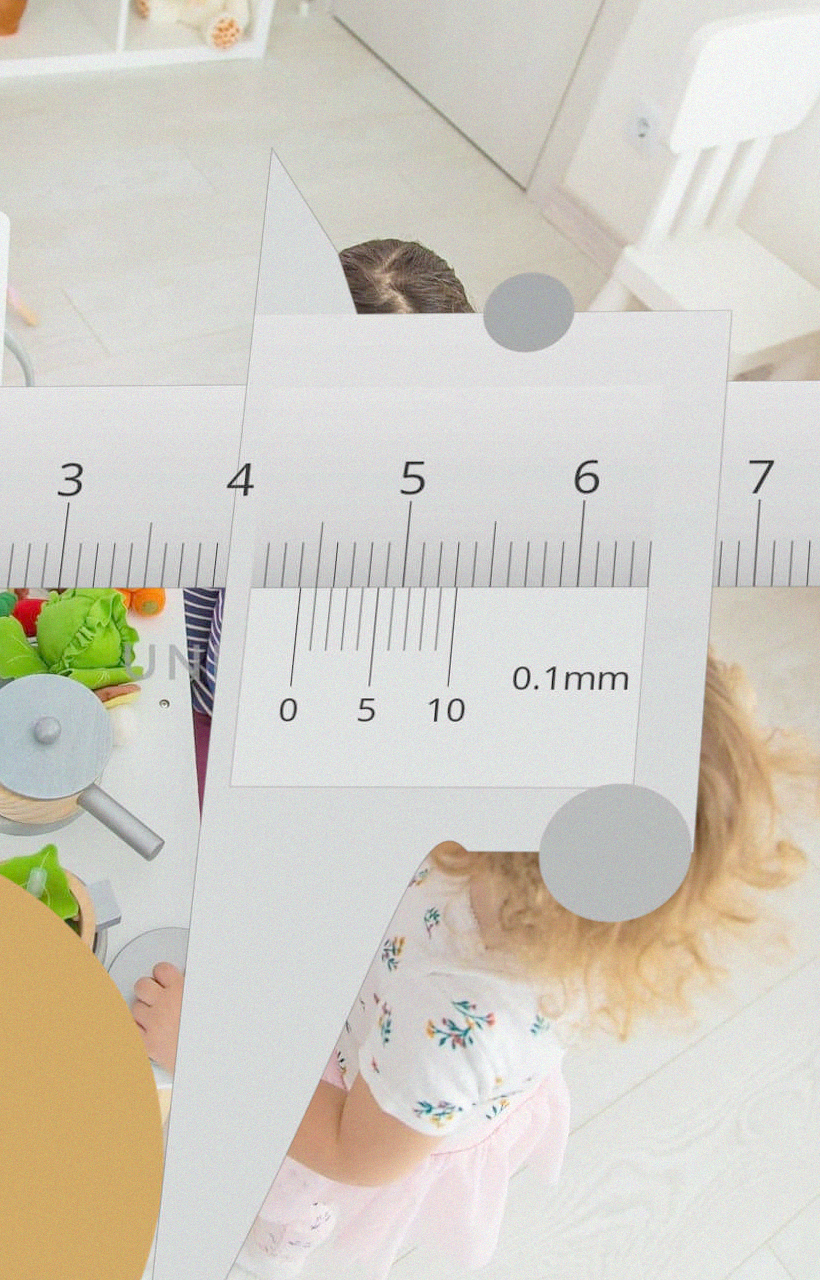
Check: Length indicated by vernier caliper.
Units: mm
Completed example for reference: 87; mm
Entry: 44.1; mm
